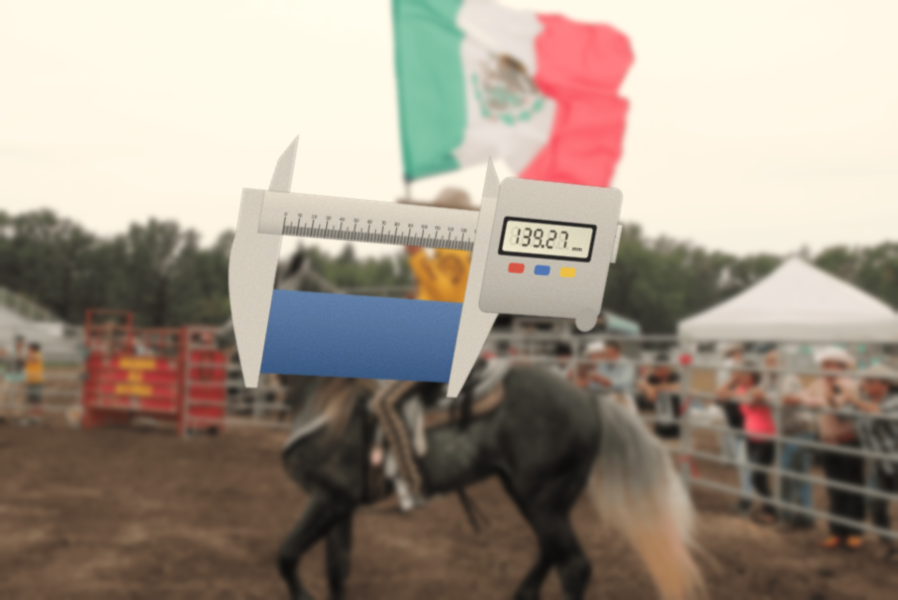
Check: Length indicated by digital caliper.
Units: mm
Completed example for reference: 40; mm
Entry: 139.27; mm
